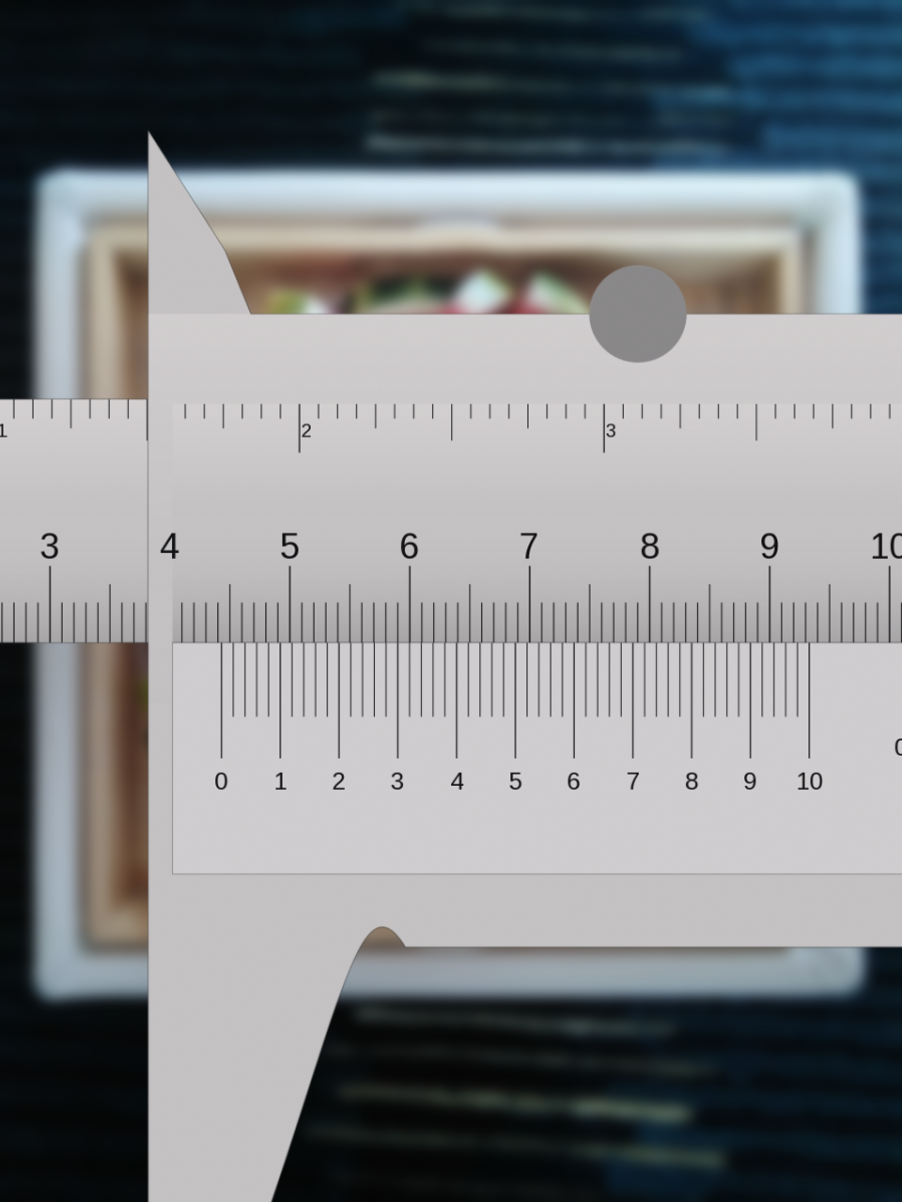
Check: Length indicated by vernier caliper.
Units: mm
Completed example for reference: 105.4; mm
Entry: 44.3; mm
